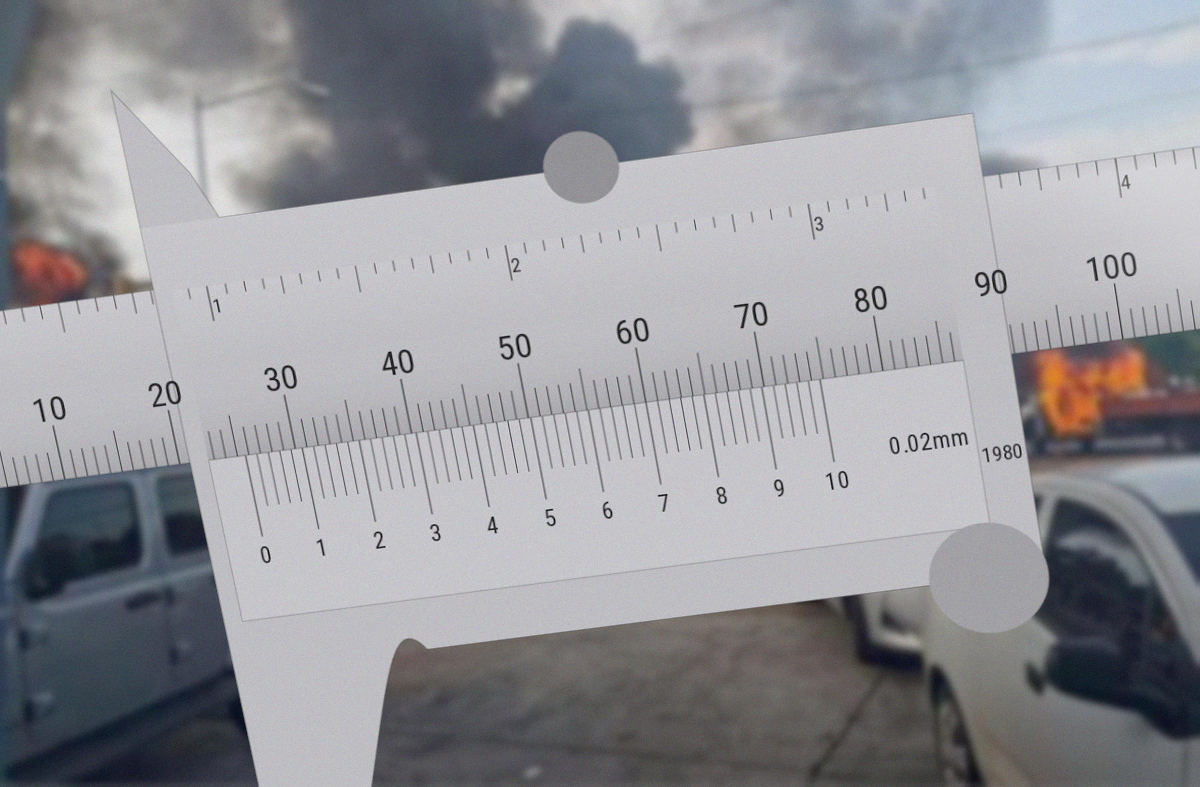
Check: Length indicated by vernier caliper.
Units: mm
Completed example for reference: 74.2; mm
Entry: 25.7; mm
